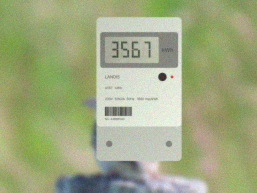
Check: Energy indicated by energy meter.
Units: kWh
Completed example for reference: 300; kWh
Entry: 3567; kWh
